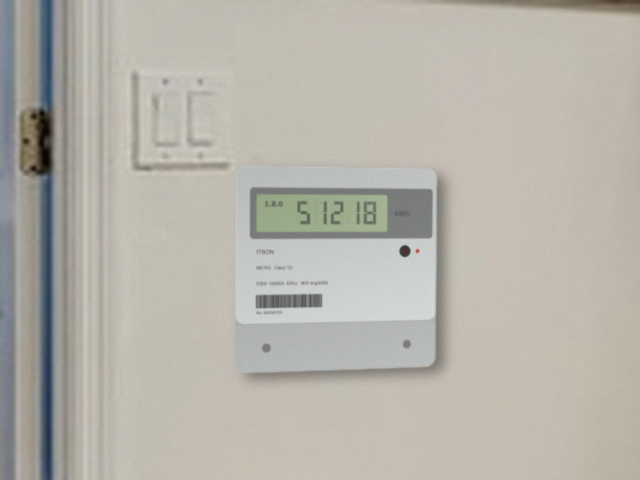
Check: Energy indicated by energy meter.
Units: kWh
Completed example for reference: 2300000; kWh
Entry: 51218; kWh
